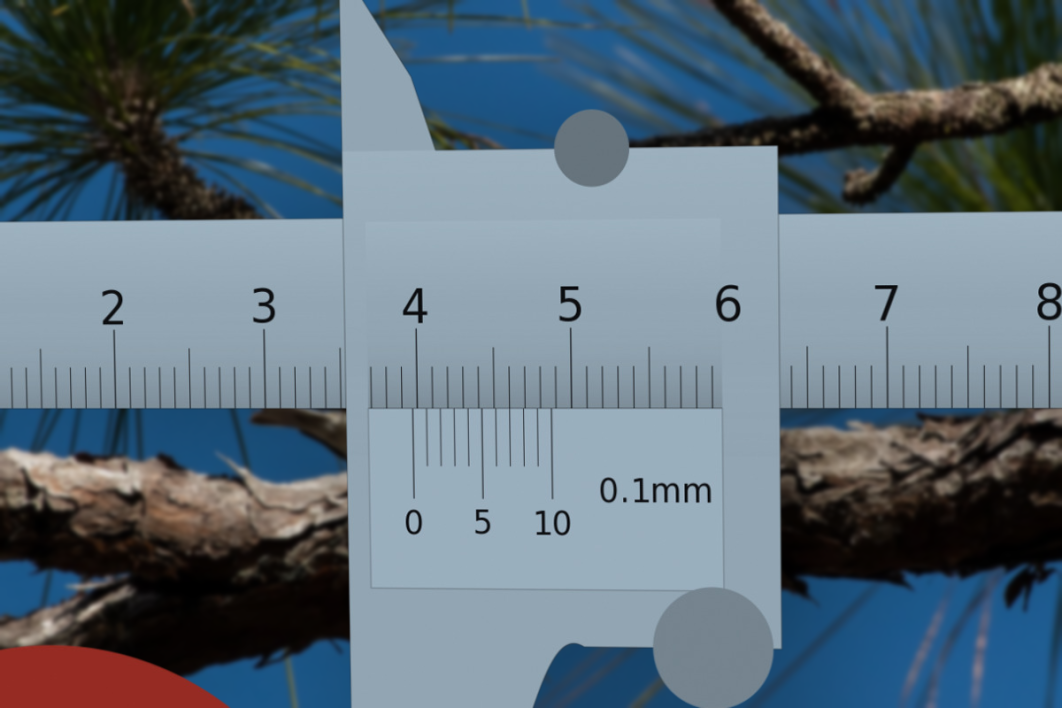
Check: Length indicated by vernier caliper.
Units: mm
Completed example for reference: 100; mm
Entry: 39.7; mm
